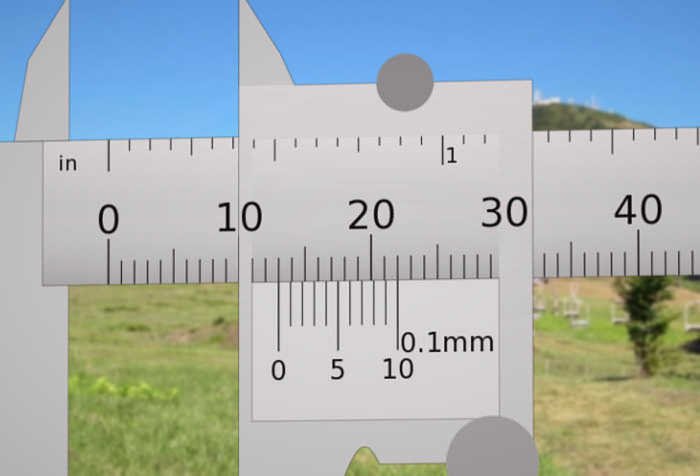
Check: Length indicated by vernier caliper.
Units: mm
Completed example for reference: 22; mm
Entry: 13.0; mm
